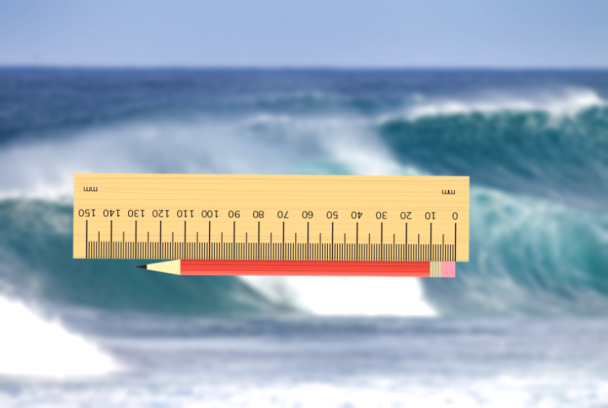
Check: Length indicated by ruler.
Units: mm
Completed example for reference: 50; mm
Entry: 130; mm
